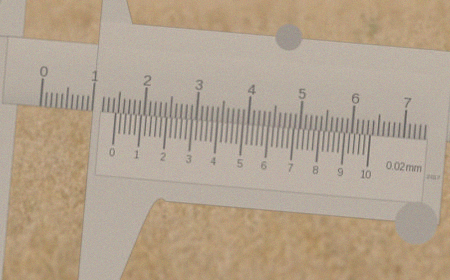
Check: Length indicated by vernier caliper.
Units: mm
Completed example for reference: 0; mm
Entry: 14.5; mm
